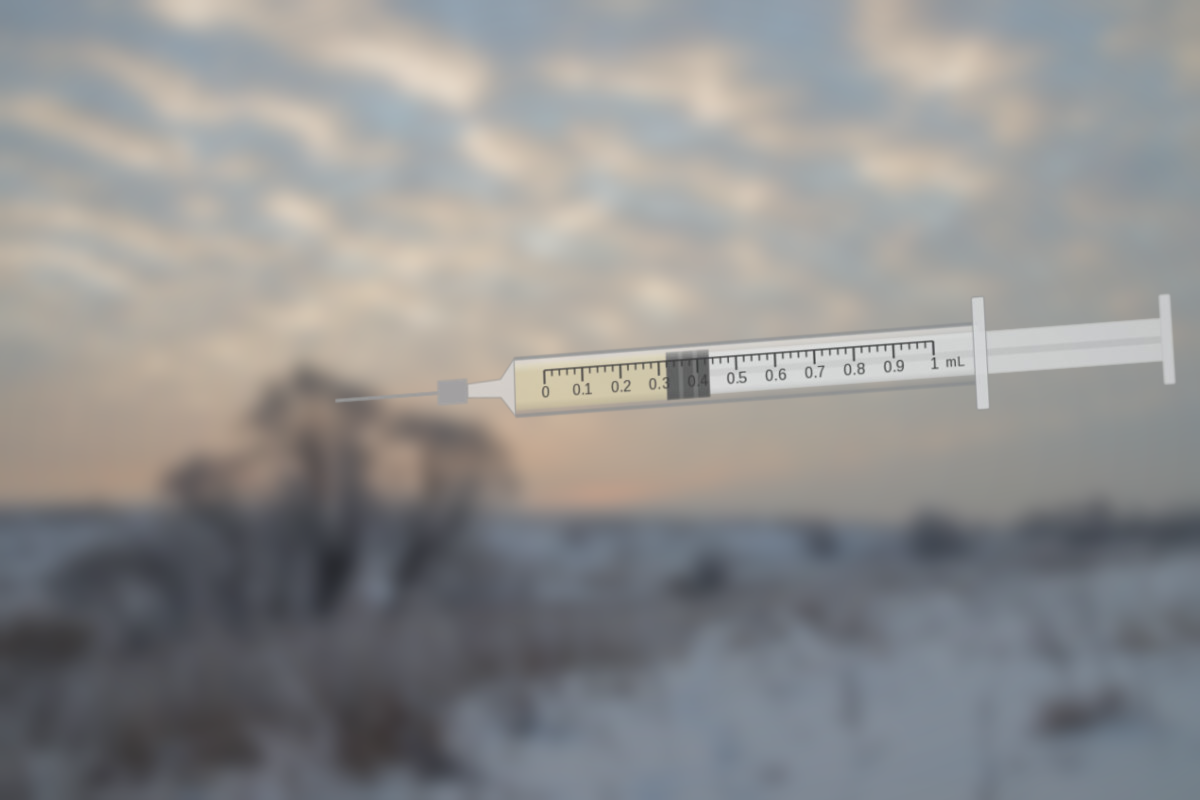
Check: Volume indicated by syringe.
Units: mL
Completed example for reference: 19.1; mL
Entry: 0.32; mL
